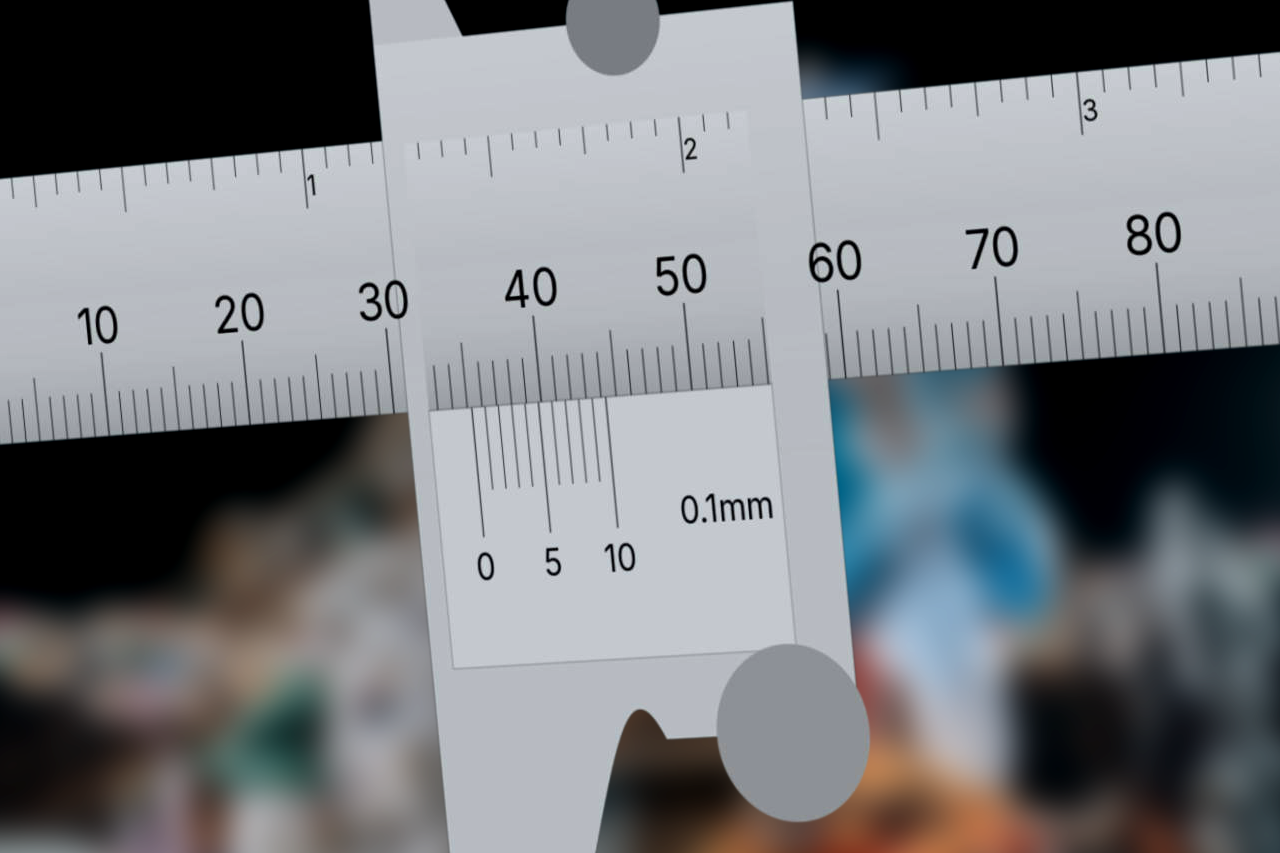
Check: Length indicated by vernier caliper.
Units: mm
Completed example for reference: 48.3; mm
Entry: 35.3; mm
